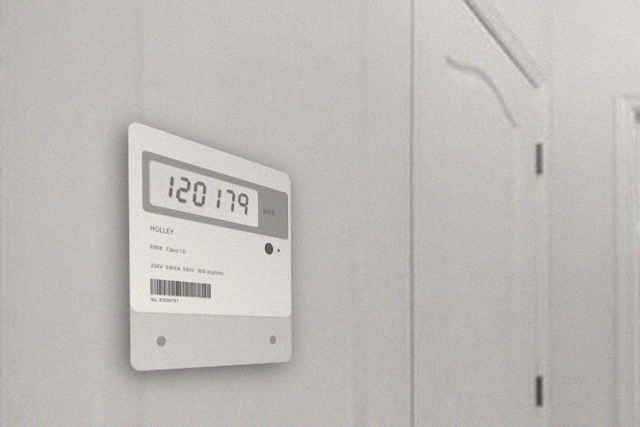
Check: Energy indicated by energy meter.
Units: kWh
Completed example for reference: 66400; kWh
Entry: 120179; kWh
